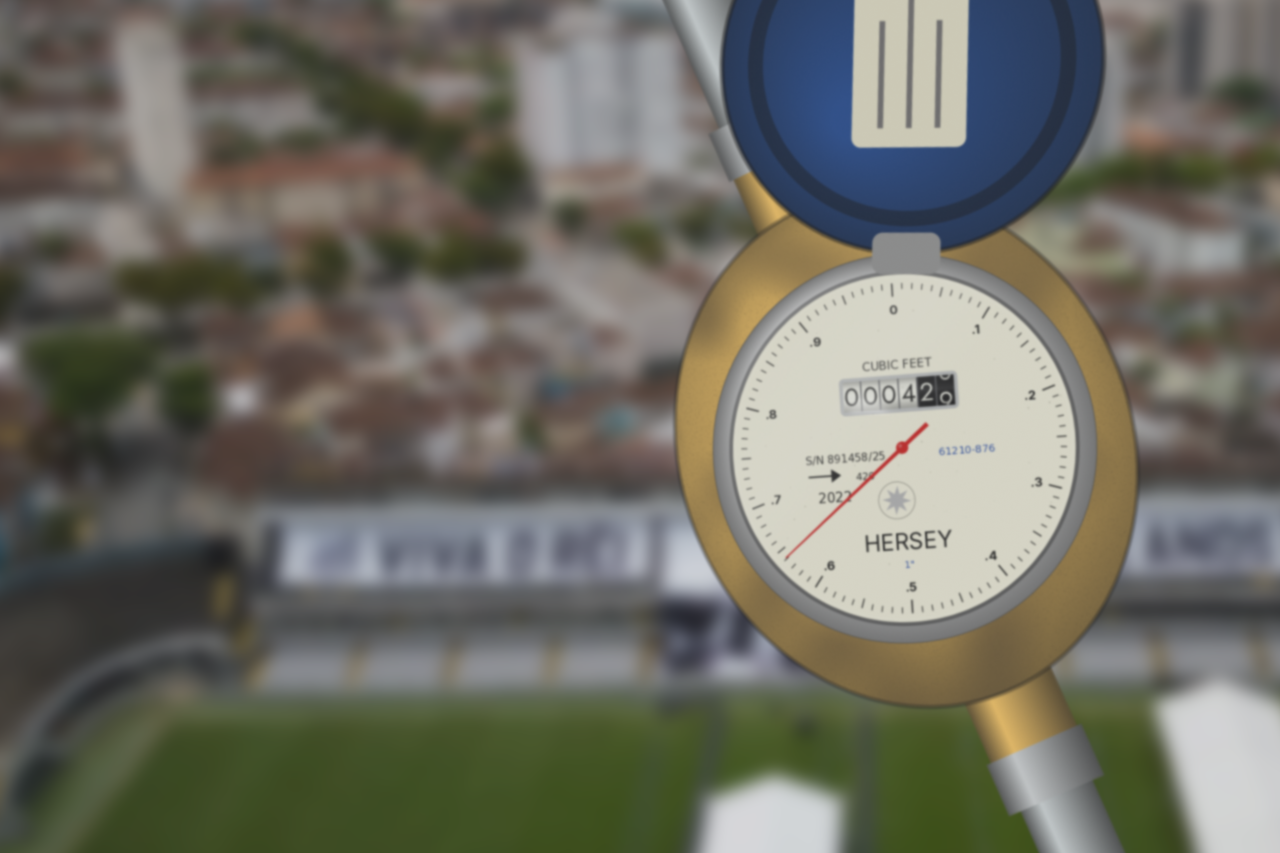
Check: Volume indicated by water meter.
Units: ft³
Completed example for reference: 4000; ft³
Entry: 428.64; ft³
